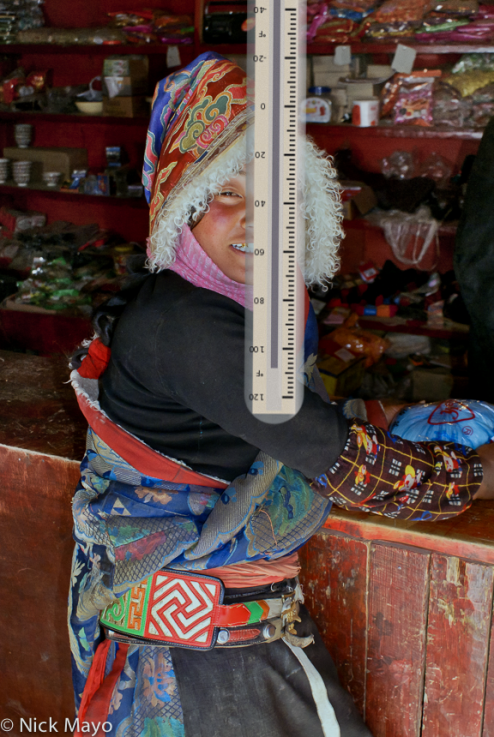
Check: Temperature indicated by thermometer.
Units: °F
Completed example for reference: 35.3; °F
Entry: 108; °F
